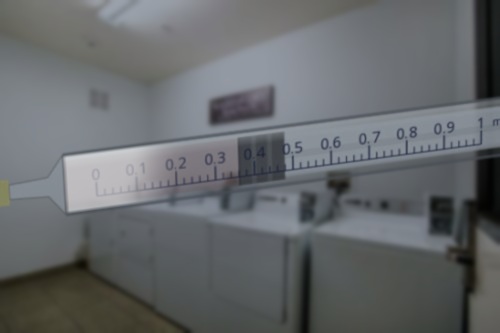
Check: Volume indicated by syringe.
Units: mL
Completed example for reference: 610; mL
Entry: 0.36; mL
